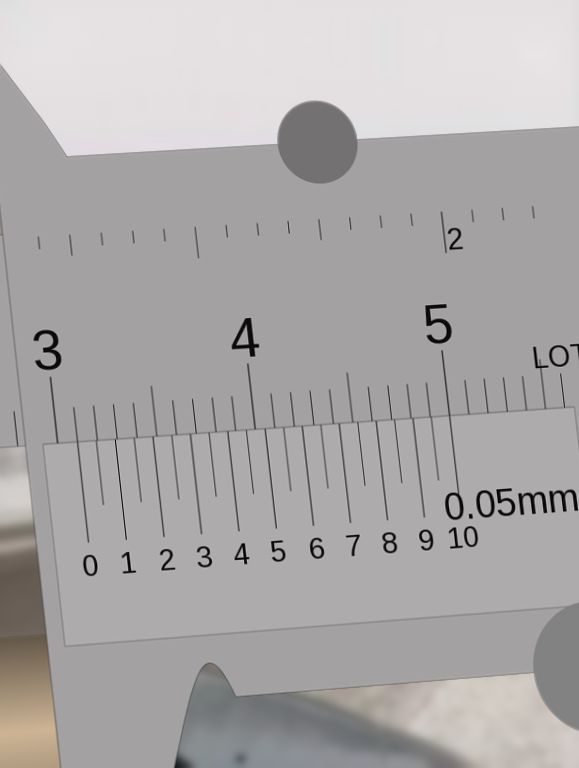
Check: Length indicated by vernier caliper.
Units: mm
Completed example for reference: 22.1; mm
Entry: 31.0; mm
